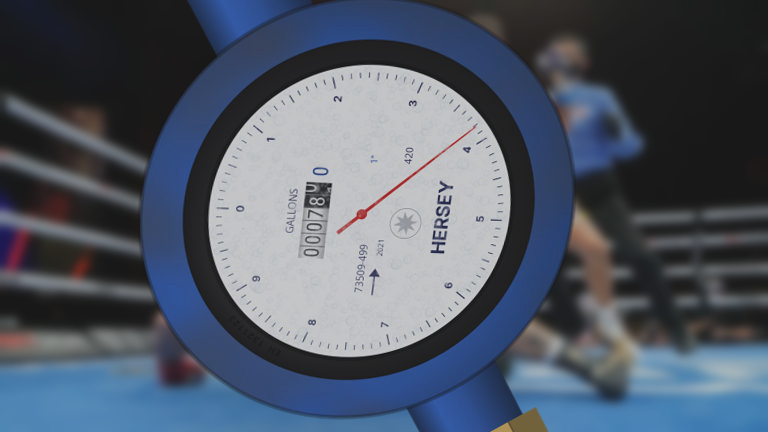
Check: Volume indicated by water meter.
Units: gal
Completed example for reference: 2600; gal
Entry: 7803.8; gal
